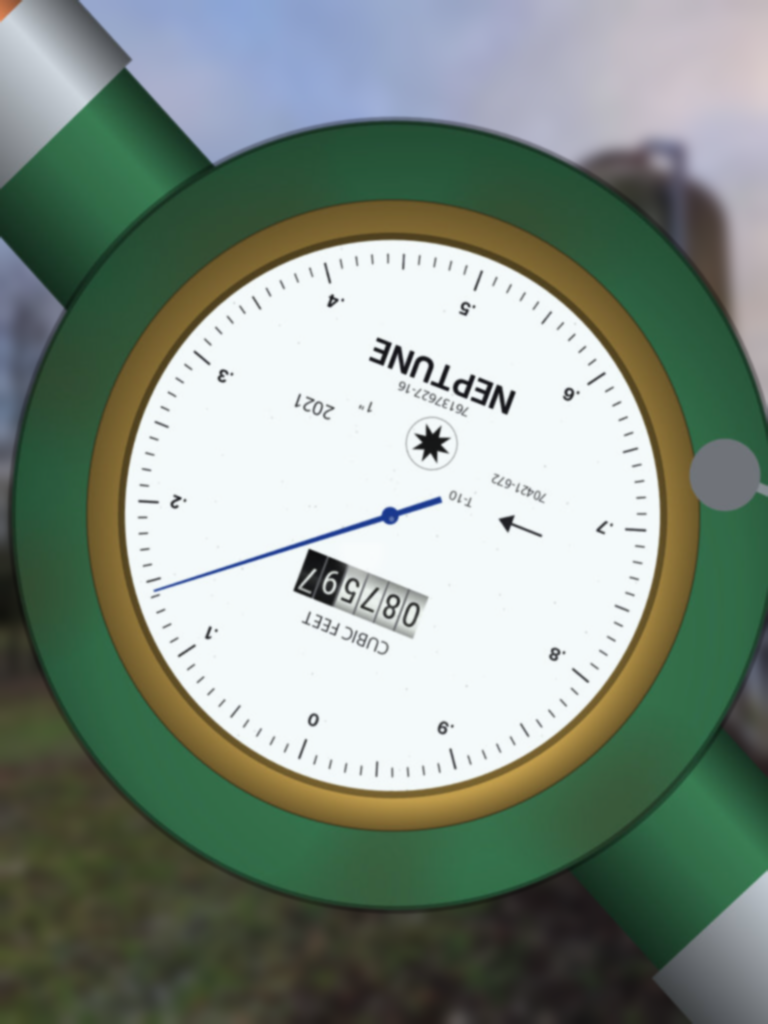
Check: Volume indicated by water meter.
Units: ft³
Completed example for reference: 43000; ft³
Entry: 87597.14; ft³
